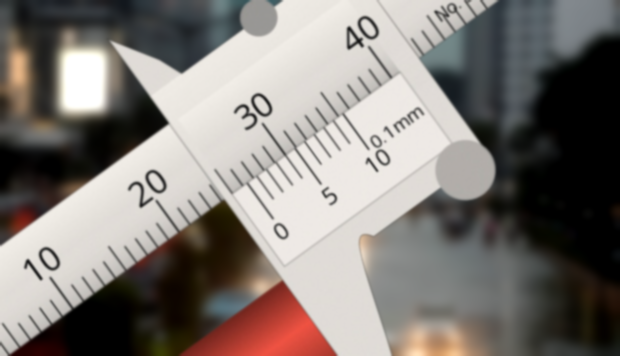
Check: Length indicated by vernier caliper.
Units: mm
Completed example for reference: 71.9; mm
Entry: 26.4; mm
